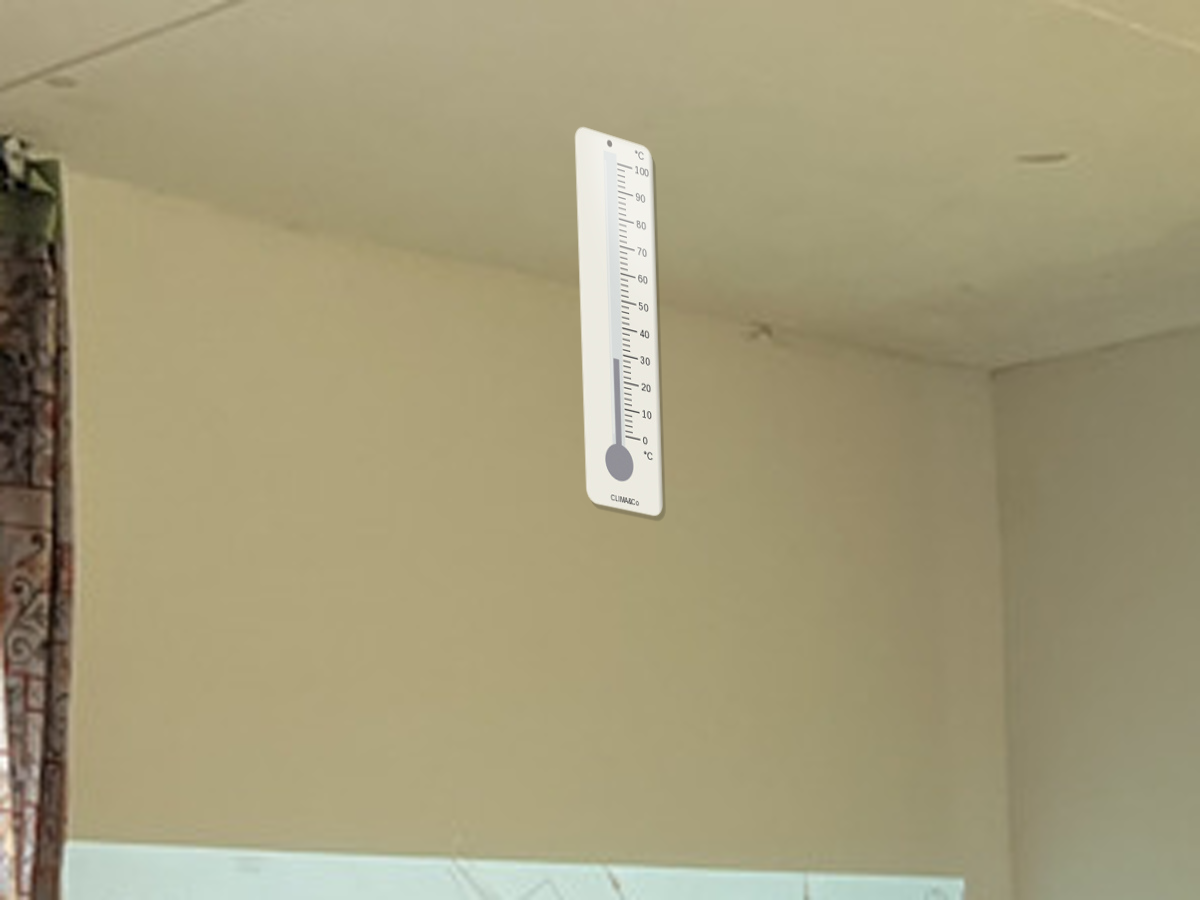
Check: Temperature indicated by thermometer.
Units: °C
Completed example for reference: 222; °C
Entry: 28; °C
